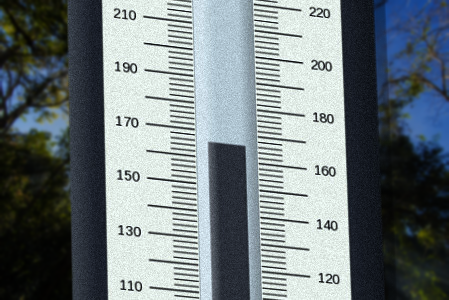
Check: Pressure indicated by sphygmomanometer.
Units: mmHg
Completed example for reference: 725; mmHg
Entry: 166; mmHg
